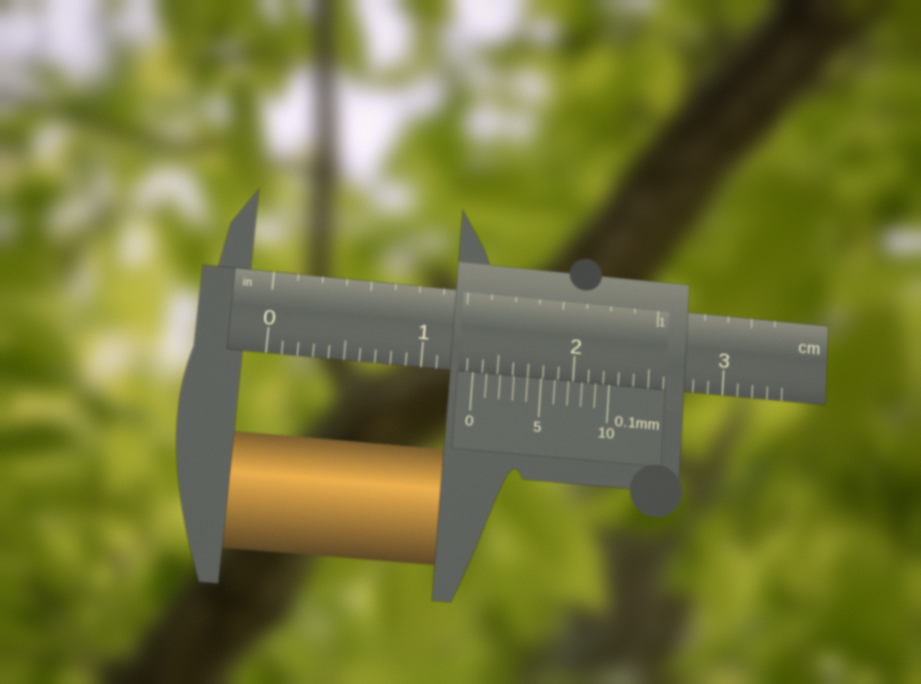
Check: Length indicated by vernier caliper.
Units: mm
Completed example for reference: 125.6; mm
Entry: 13.4; mm
